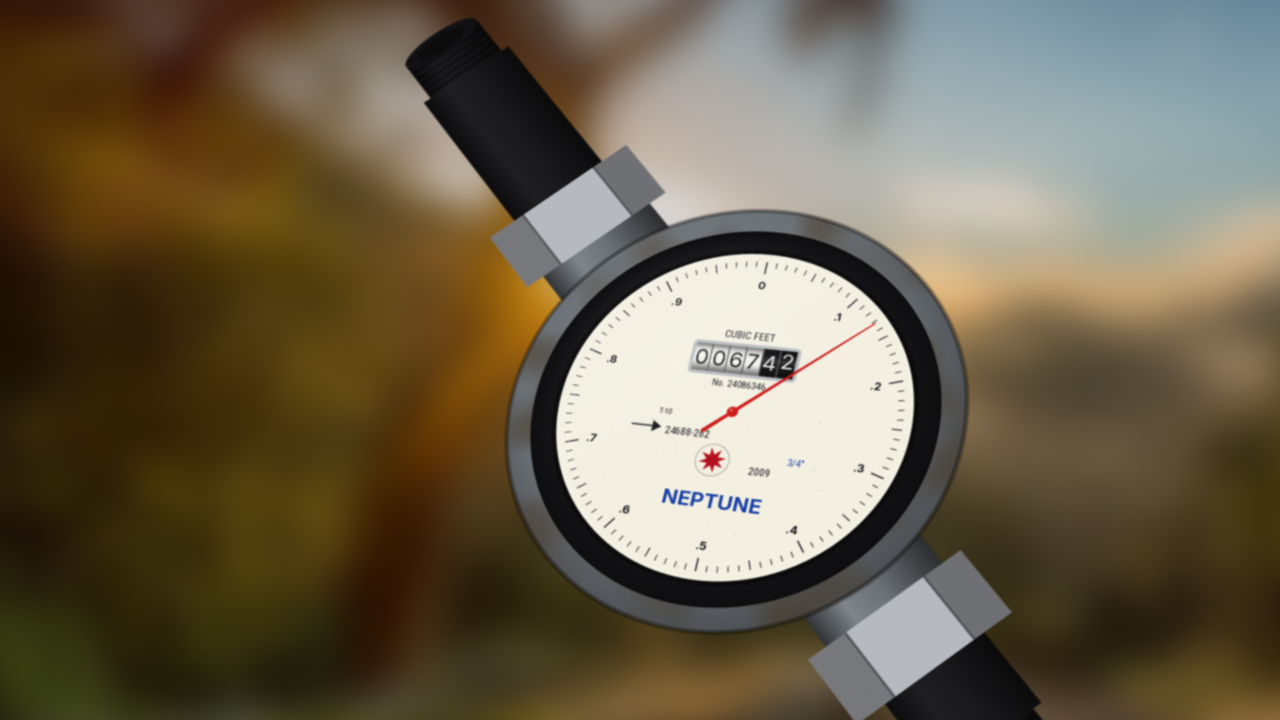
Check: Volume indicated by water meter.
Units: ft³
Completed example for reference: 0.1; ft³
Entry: 6742.13; ft³
